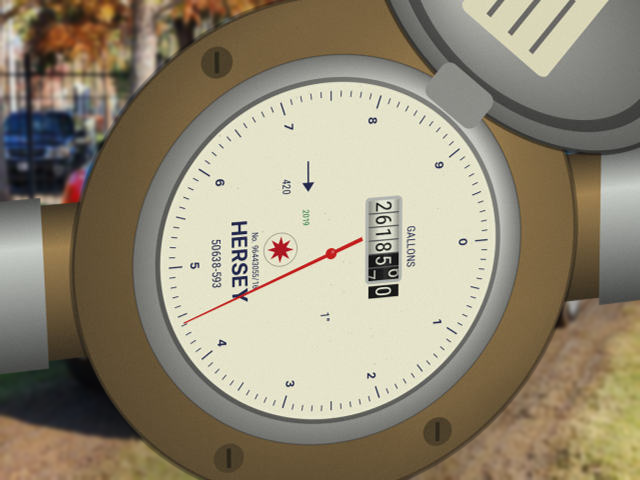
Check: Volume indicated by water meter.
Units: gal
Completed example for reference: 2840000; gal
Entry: 2618564.4; gal
